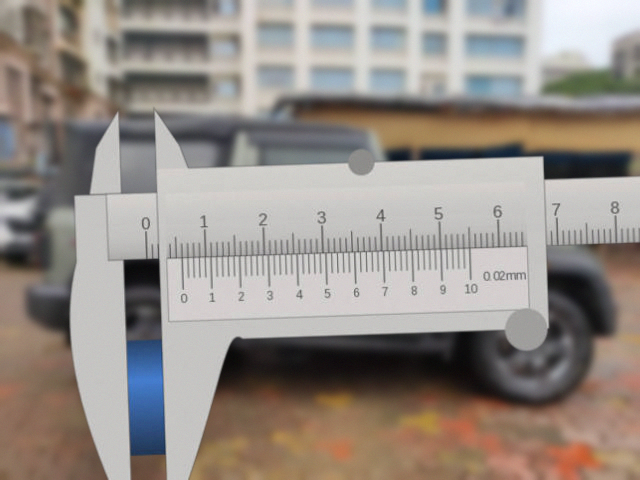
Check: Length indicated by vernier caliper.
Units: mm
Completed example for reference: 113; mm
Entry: 6.0; mm
